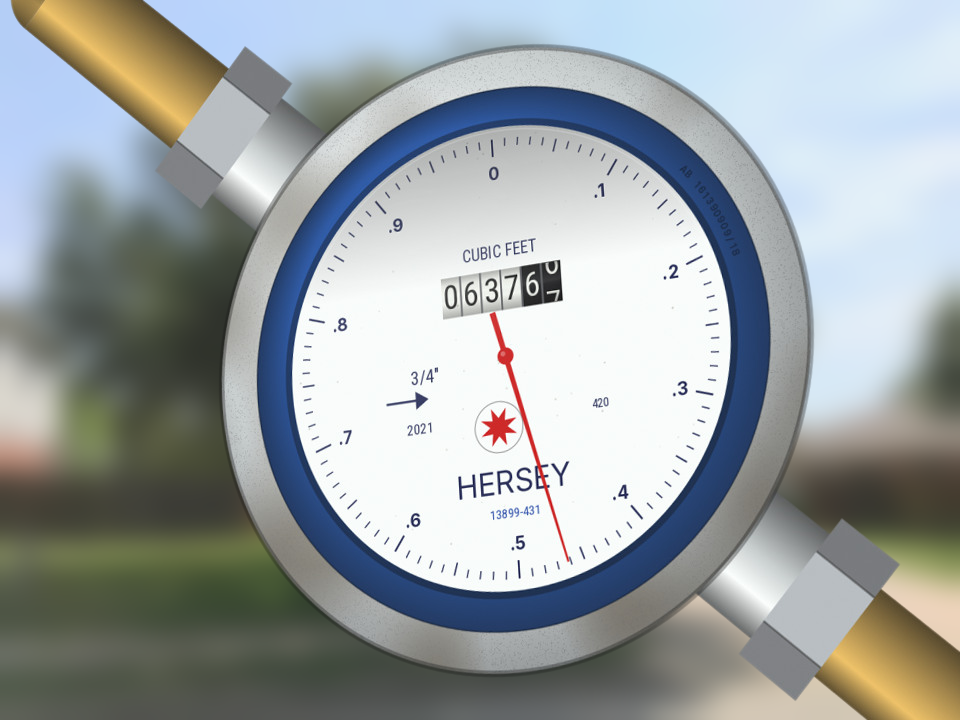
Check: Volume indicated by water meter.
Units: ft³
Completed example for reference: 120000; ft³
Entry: 63766.46; ft³
